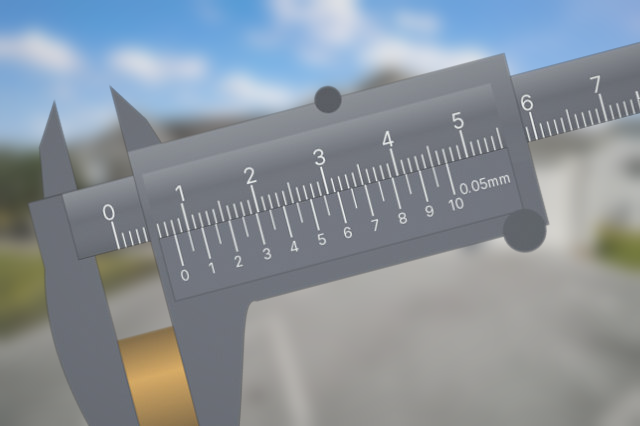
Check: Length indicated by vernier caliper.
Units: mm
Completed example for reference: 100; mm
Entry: 8.0; mm
